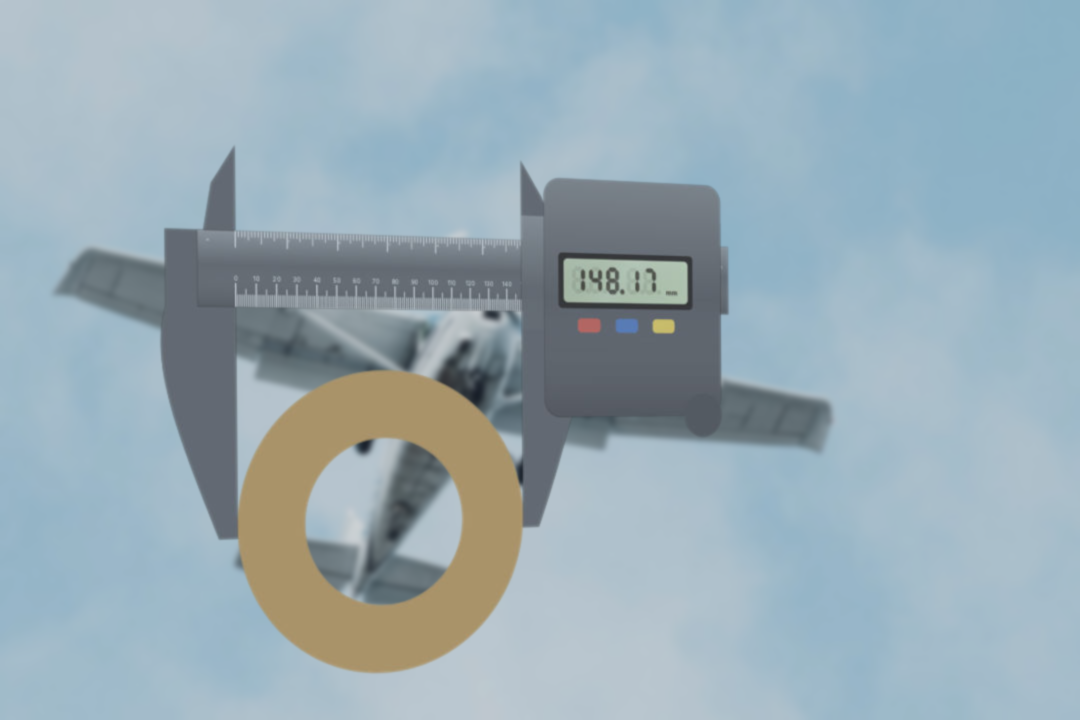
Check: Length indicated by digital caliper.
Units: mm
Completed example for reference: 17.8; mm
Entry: 148.17; mm
